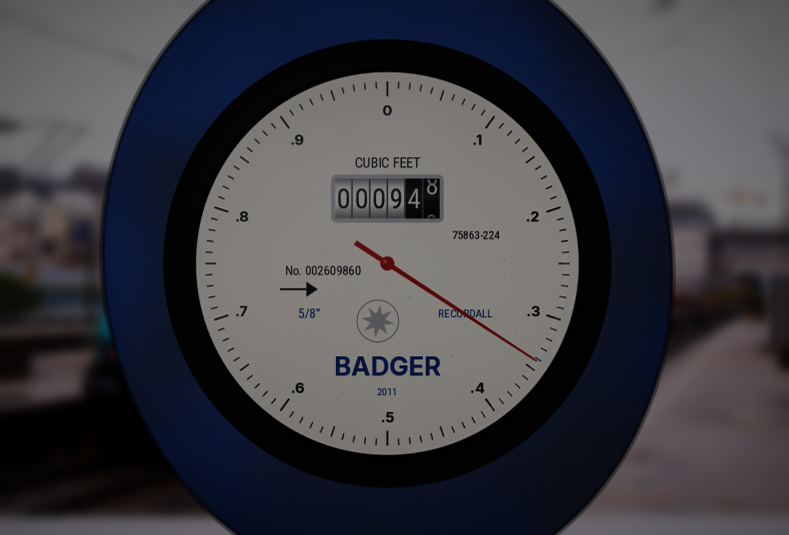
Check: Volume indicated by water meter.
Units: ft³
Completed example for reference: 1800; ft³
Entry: 948.34; ft³
